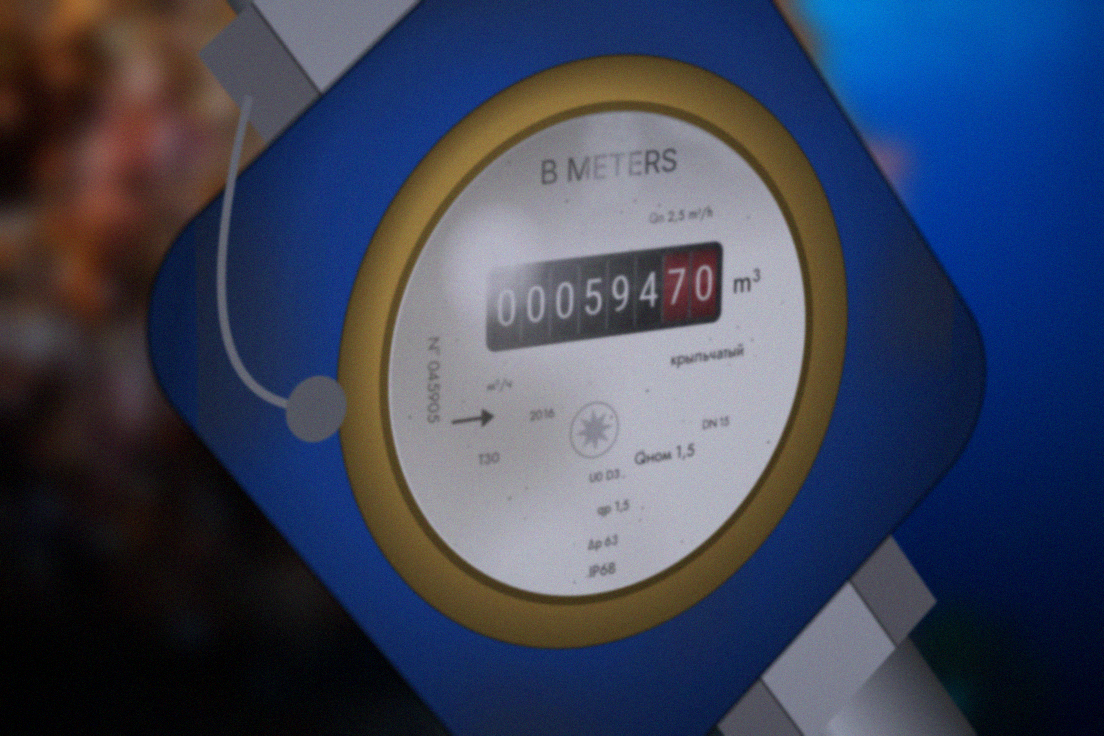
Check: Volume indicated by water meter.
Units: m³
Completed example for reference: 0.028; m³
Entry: 594.70; m³
